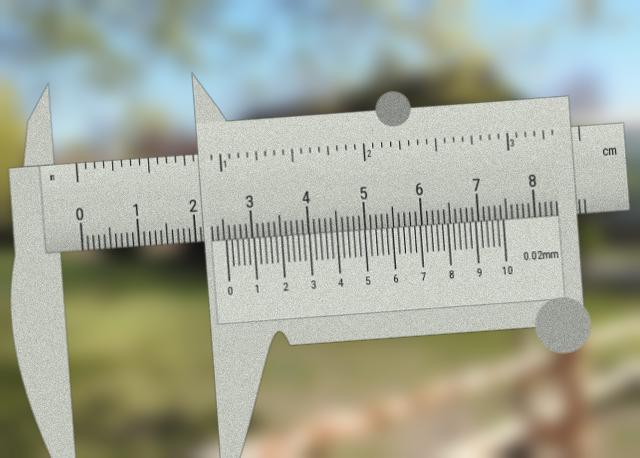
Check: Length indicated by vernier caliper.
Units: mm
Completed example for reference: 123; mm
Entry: 25.4; mm
